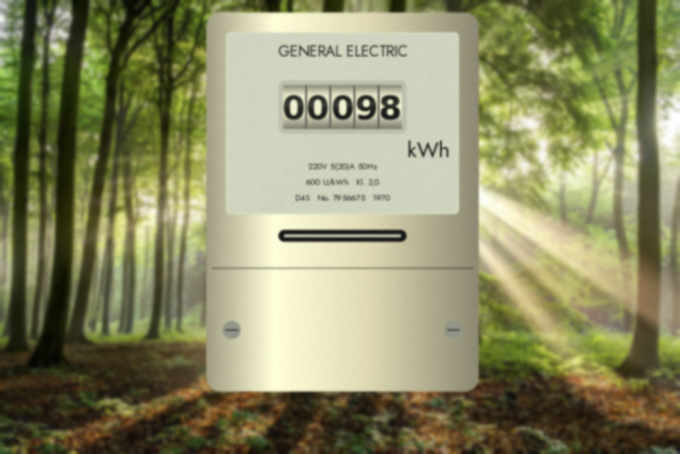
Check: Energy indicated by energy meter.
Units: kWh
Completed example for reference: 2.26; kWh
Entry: 98; kWh
